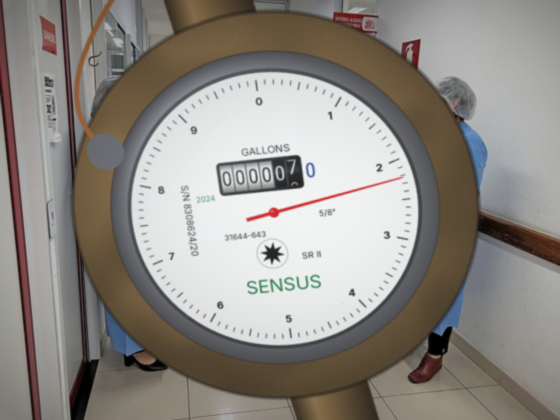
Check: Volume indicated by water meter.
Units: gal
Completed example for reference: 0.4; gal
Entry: 72.2; gal
